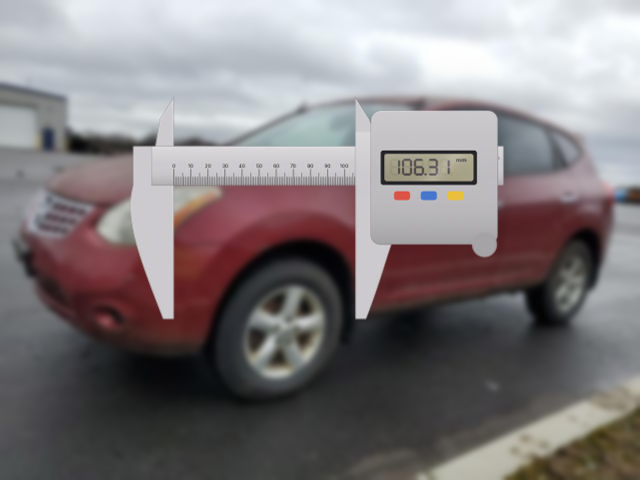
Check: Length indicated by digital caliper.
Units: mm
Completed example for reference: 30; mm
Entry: 106.31; mm
